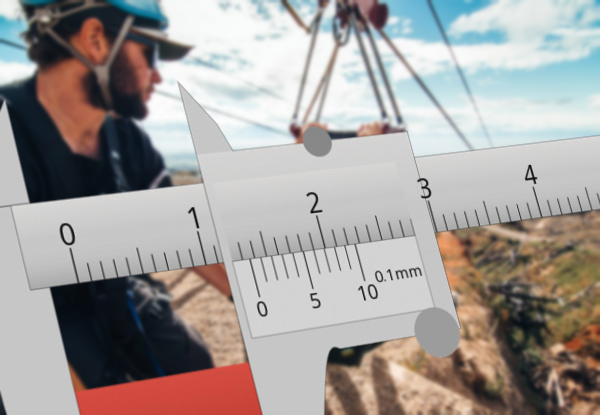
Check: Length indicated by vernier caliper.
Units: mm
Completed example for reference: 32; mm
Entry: 13.6; mm
